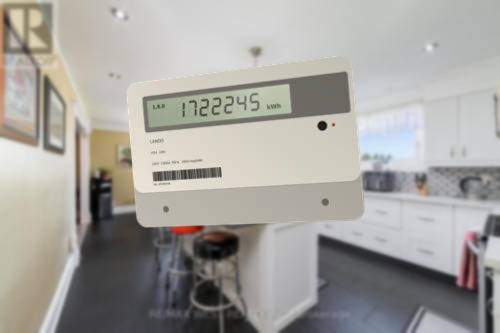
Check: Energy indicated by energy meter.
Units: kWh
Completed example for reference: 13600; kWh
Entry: 1722245; kWh
